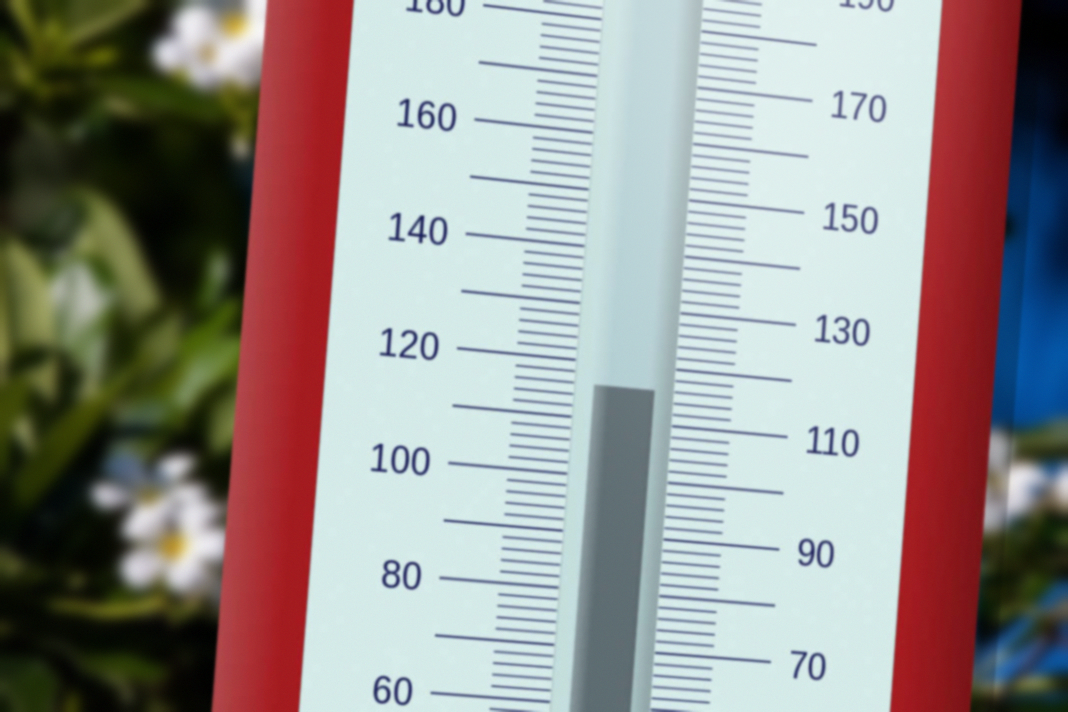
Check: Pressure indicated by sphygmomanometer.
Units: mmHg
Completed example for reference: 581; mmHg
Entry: 116; mmHg
